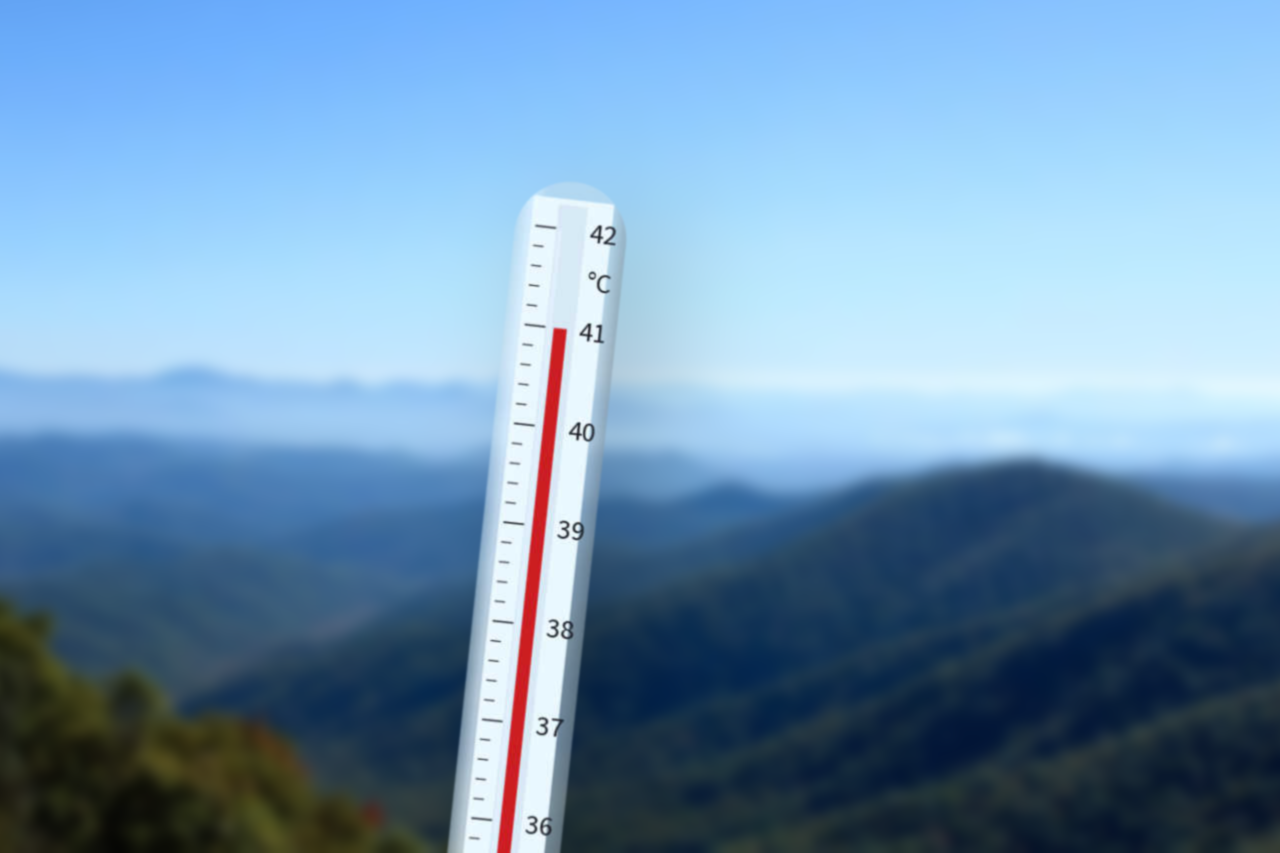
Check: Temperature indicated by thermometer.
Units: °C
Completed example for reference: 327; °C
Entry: 41; °C
